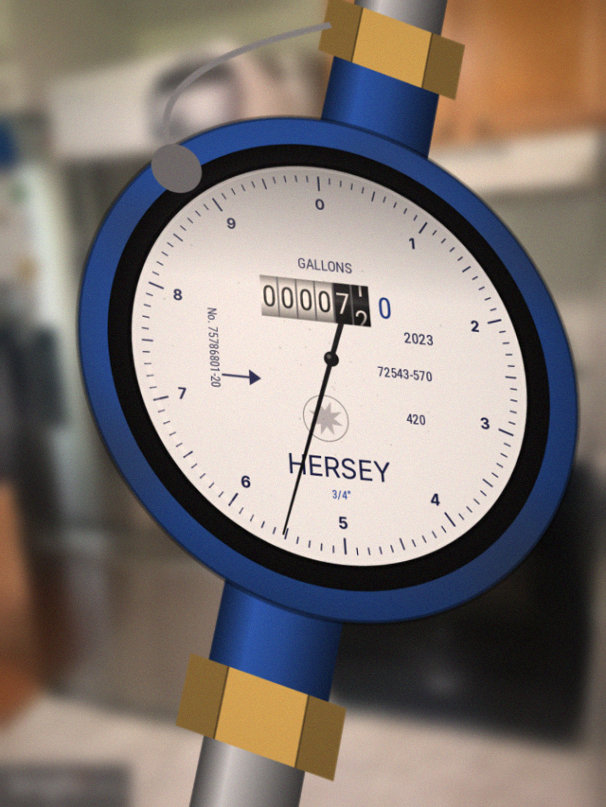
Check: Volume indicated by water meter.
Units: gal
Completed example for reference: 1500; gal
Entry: 715.5; gal
